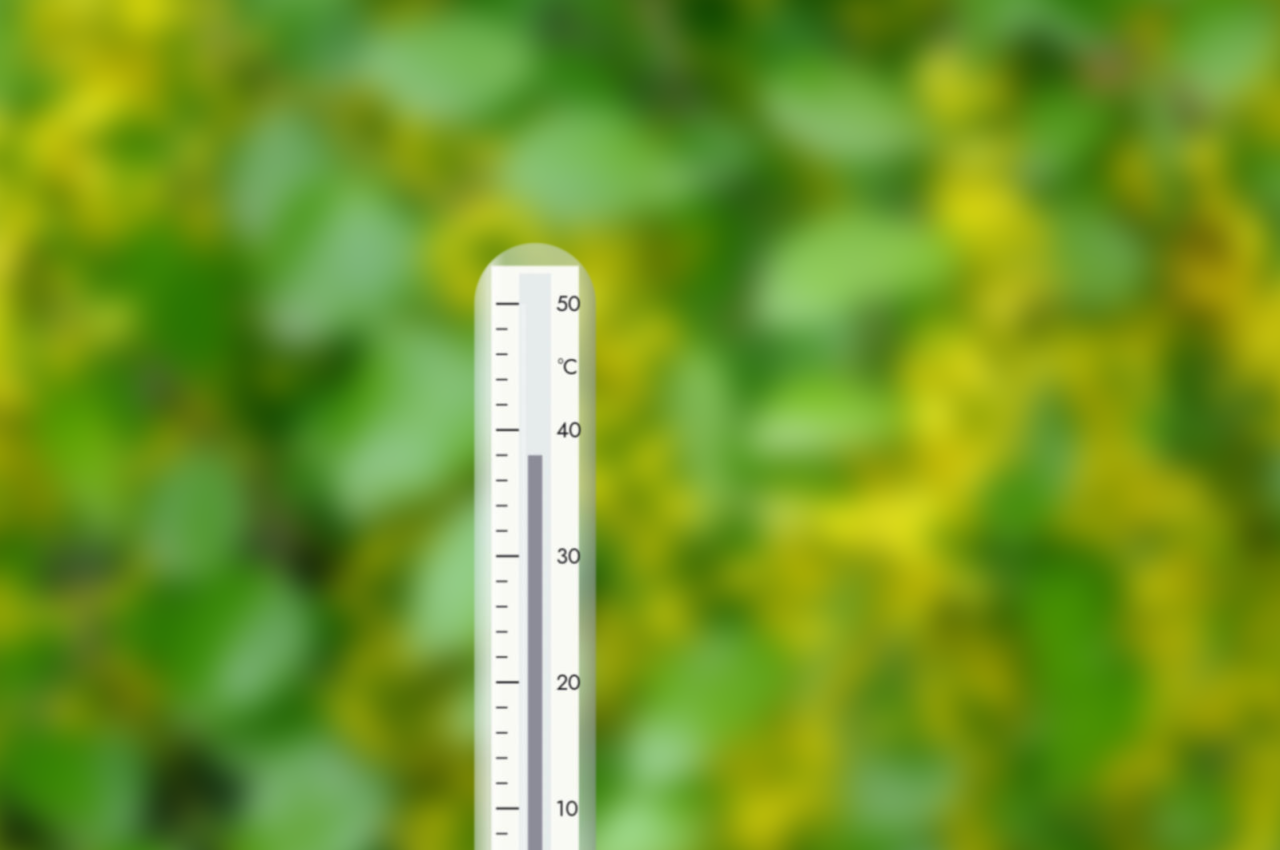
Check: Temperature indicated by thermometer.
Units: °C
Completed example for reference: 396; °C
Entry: 38; °C
